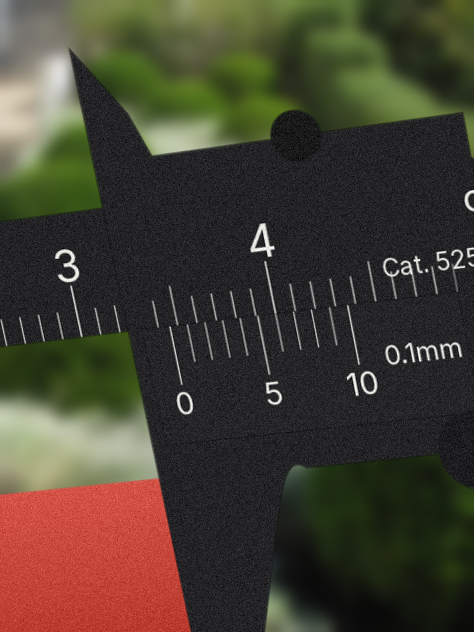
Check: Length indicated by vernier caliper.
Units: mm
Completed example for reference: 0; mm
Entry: 34.6; mm
